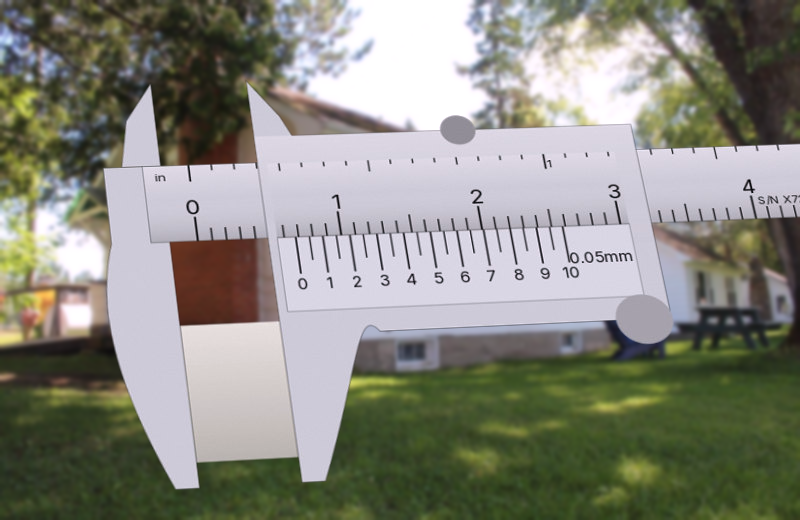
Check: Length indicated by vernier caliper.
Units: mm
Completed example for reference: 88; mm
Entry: 6.8; mm
